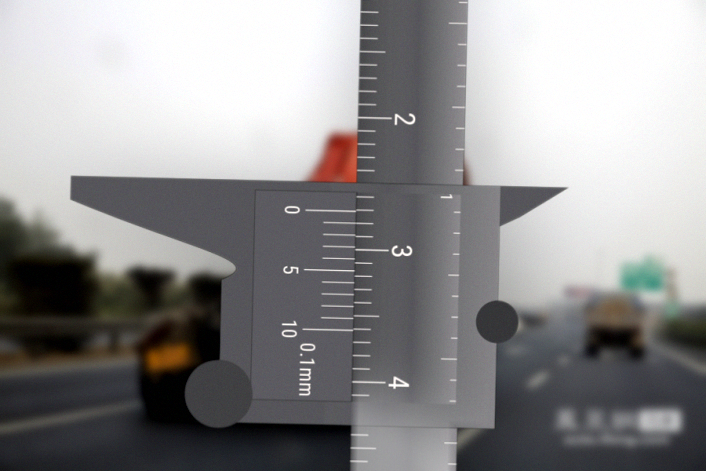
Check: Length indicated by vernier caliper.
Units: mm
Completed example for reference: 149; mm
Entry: 27.1; mm
